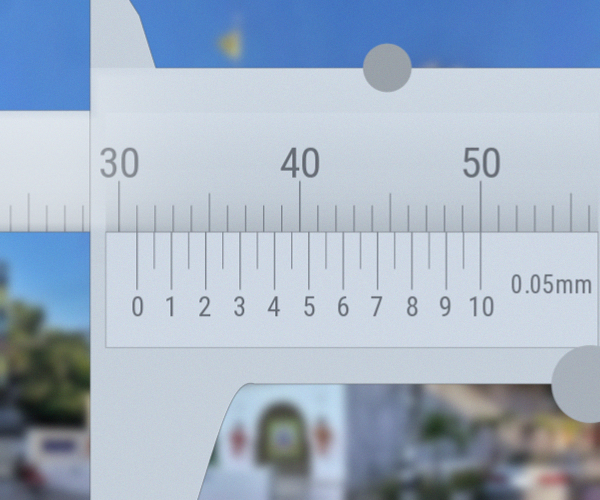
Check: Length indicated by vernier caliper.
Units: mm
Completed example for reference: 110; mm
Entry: 31.0; mm
